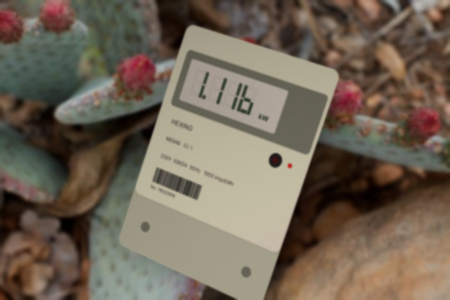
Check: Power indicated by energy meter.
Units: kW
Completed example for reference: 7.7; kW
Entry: 1.116; kW
